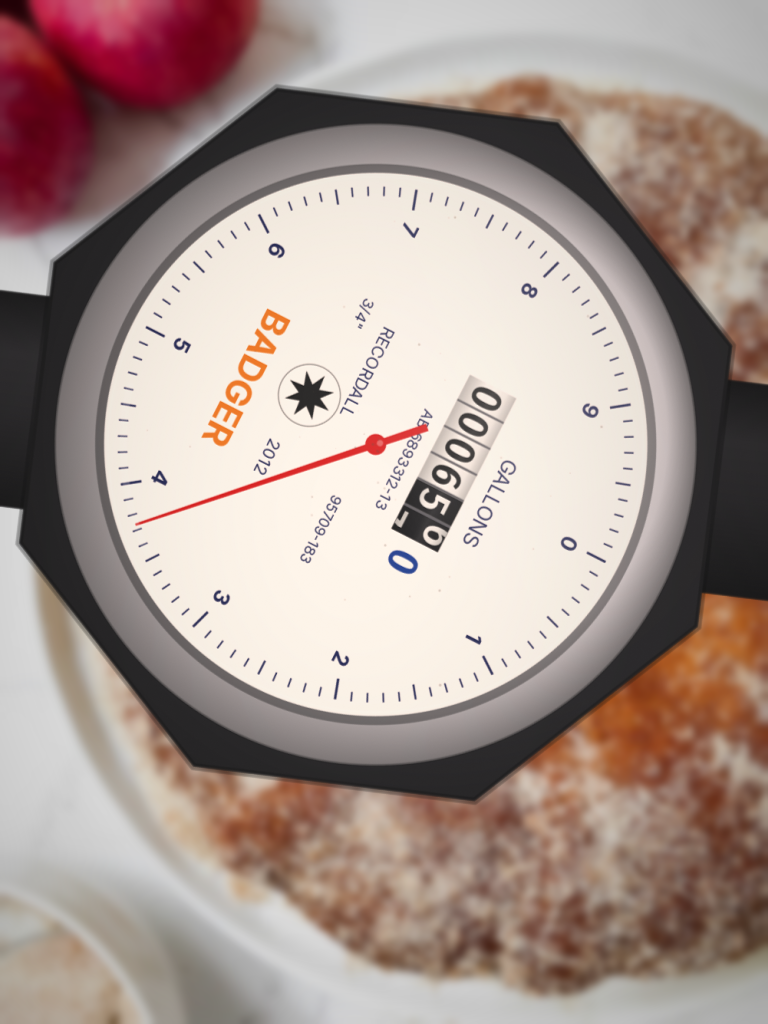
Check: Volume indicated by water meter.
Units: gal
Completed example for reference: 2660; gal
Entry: 6563.7; gal
